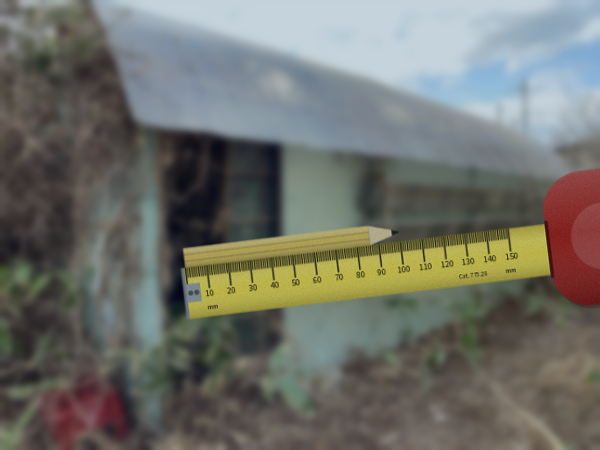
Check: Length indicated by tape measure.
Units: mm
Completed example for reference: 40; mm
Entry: 100; mm
